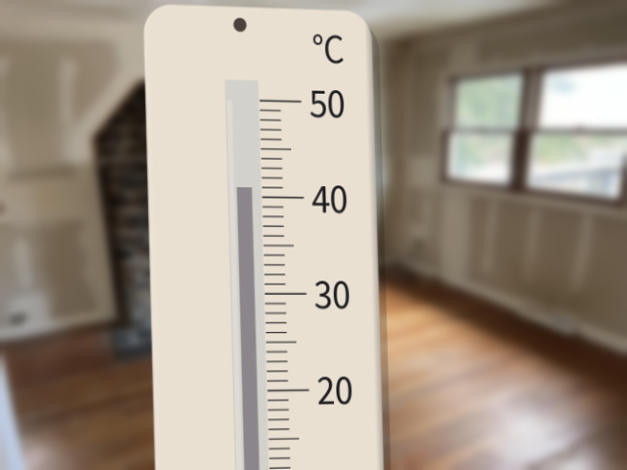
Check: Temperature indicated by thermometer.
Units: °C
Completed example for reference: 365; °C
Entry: 41; °C
